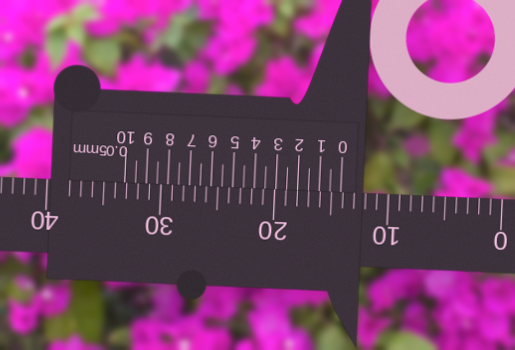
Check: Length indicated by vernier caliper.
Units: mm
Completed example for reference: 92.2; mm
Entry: 14.2; mm
